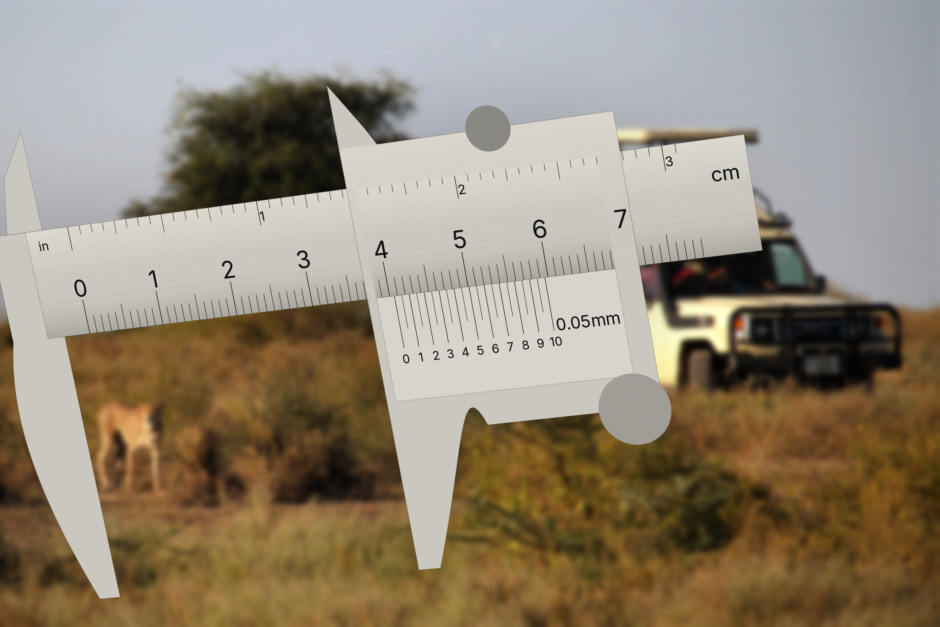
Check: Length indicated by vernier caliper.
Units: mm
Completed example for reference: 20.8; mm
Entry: 40.6; mm
